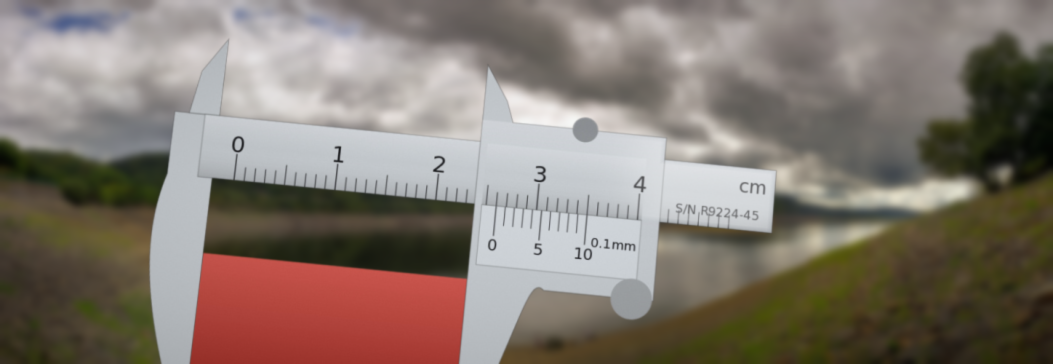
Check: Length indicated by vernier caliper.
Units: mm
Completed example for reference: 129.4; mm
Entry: 26.0; mm
